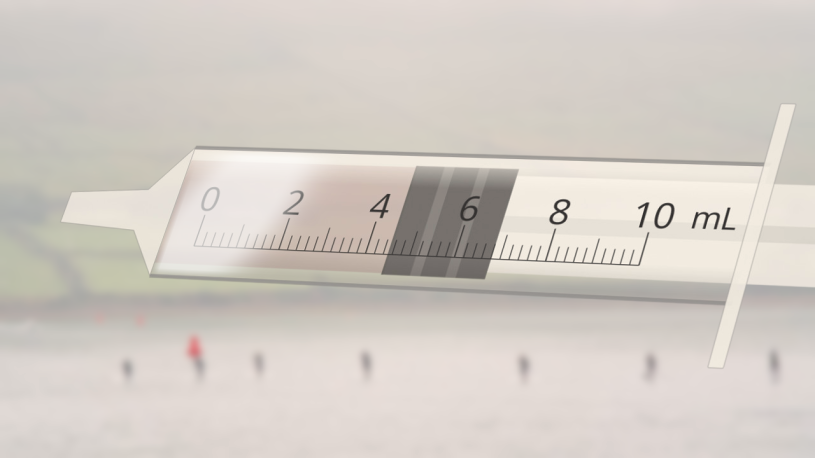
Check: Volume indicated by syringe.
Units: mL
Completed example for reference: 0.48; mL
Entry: 4.5; mL
